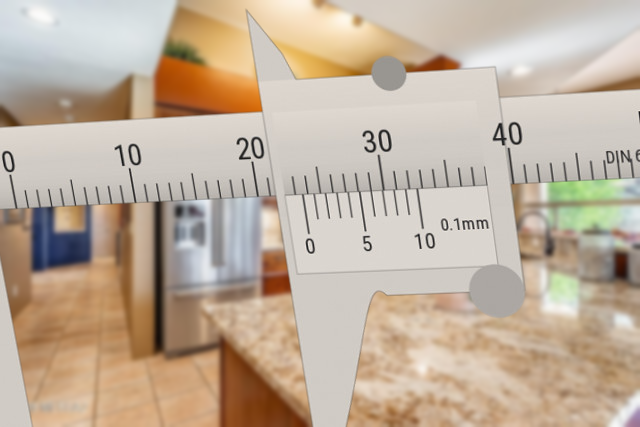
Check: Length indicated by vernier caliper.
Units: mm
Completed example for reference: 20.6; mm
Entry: 23.6; mm
